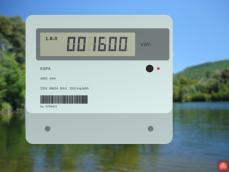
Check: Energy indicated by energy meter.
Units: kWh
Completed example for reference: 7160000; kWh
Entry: 1600; kWh
